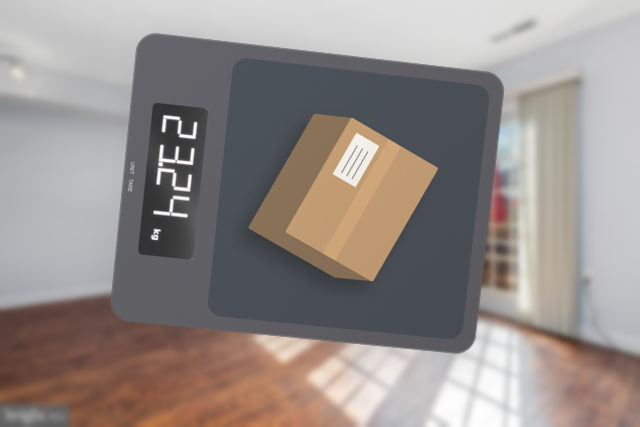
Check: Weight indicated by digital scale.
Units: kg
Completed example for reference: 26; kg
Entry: 23.24; kg
